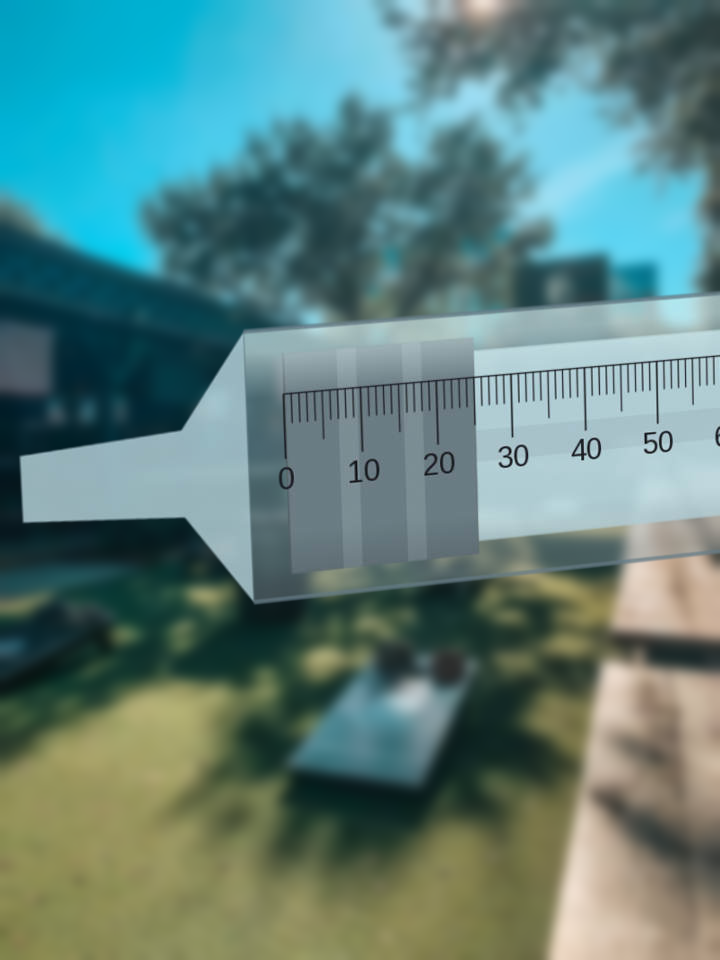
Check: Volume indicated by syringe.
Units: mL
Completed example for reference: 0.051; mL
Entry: 0; mL
